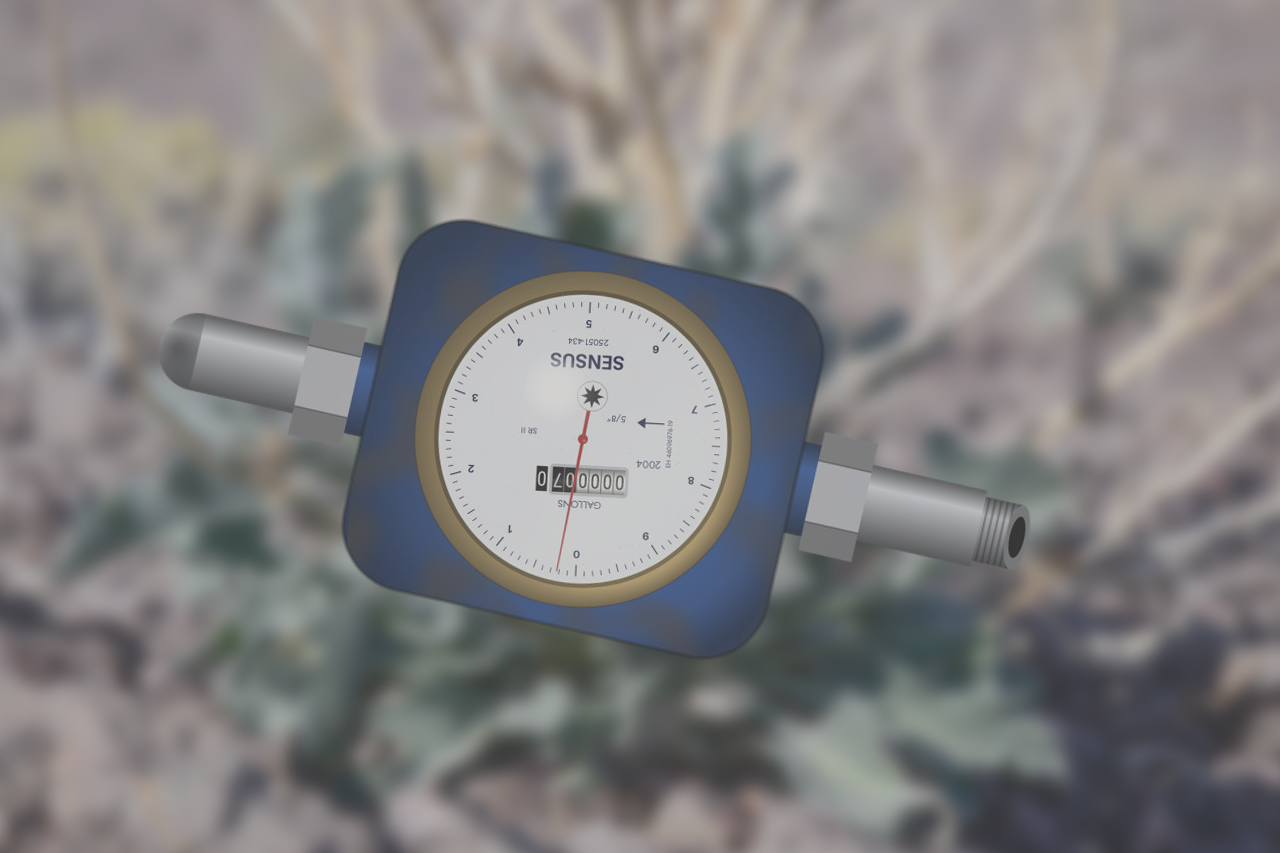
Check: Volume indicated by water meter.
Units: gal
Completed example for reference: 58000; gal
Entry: 70.2; gal
